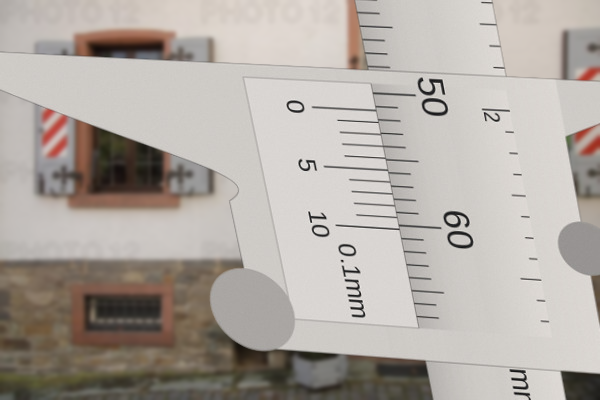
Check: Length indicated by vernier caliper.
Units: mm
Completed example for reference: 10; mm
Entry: 51.3; mm
